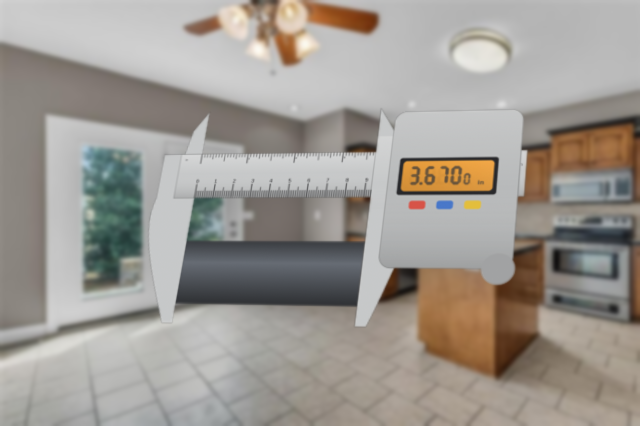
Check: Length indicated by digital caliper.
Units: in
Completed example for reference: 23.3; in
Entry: 3.6700; in
